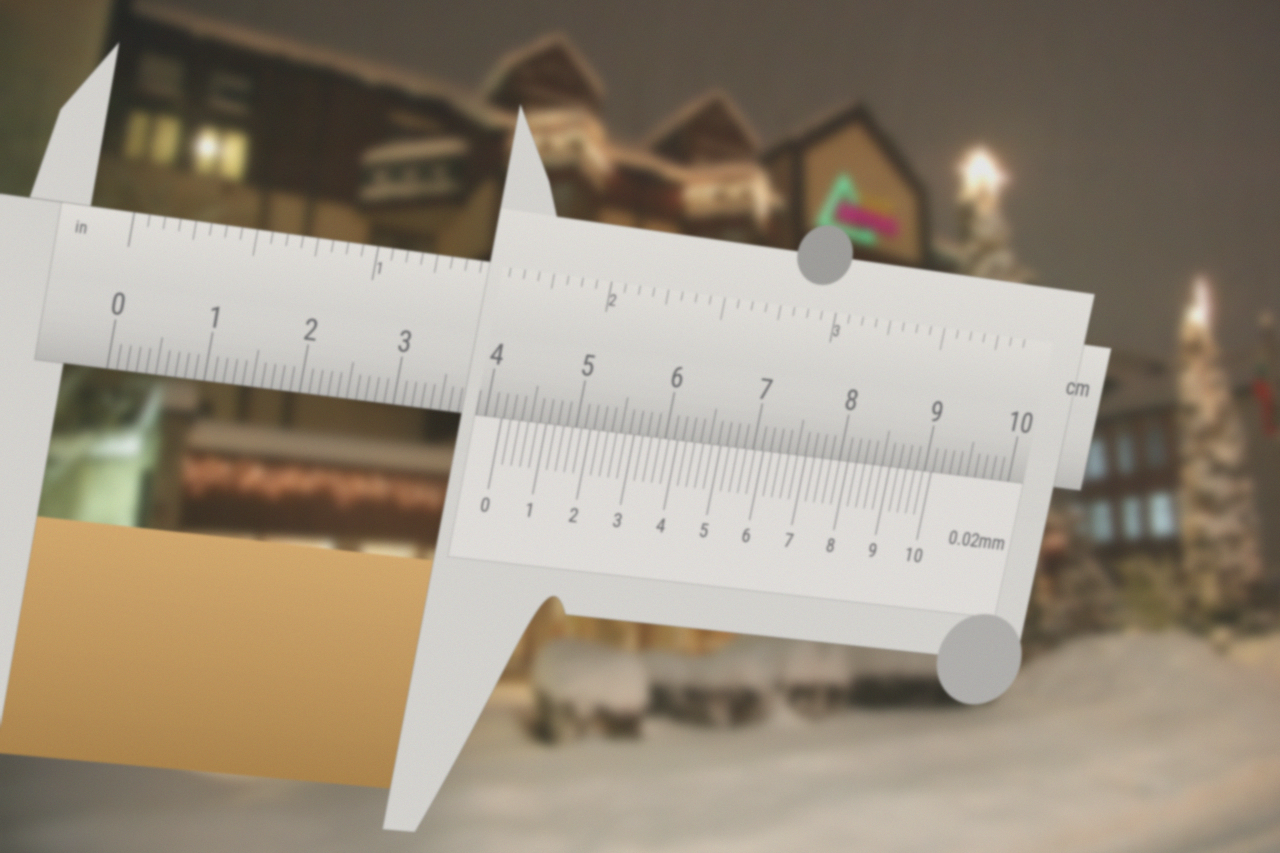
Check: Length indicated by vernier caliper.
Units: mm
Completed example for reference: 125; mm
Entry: 41.8; mm
